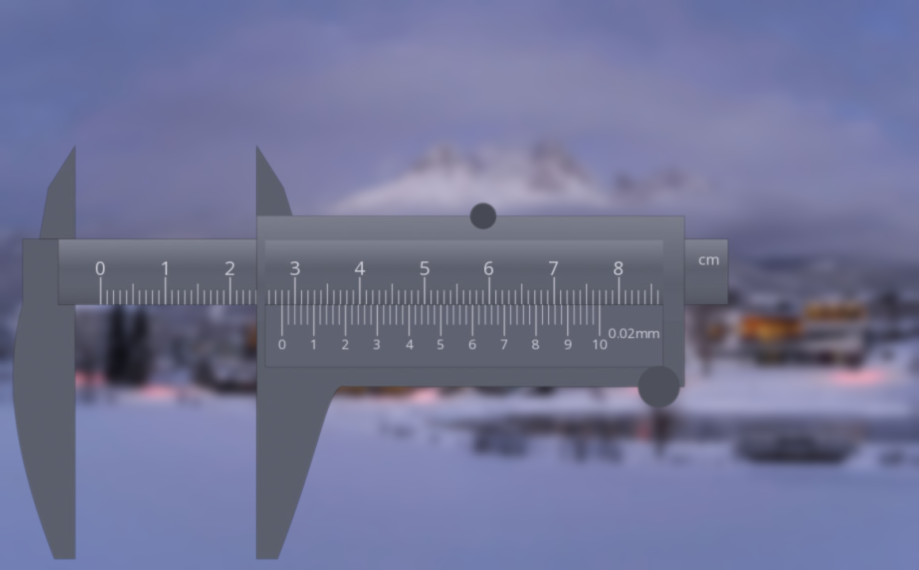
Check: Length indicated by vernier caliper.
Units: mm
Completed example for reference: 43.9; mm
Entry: 28.0; mm
